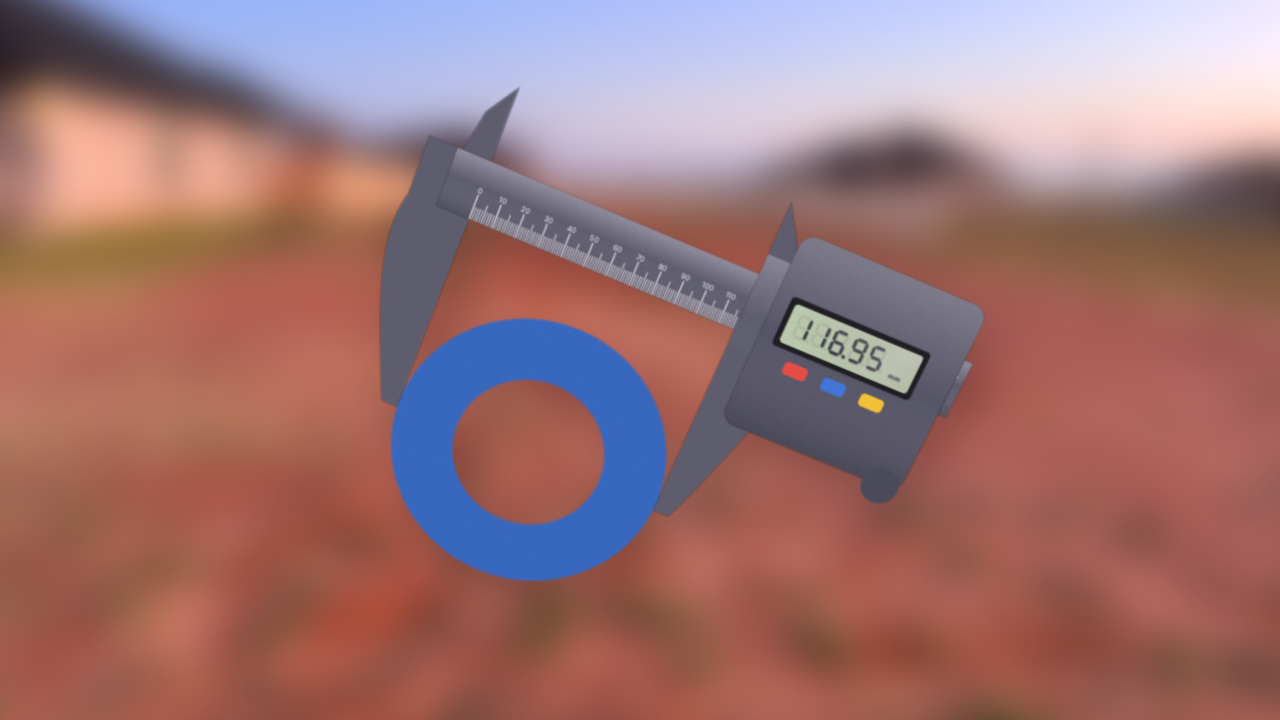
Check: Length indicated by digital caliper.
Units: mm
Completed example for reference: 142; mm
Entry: 116.95; mm
